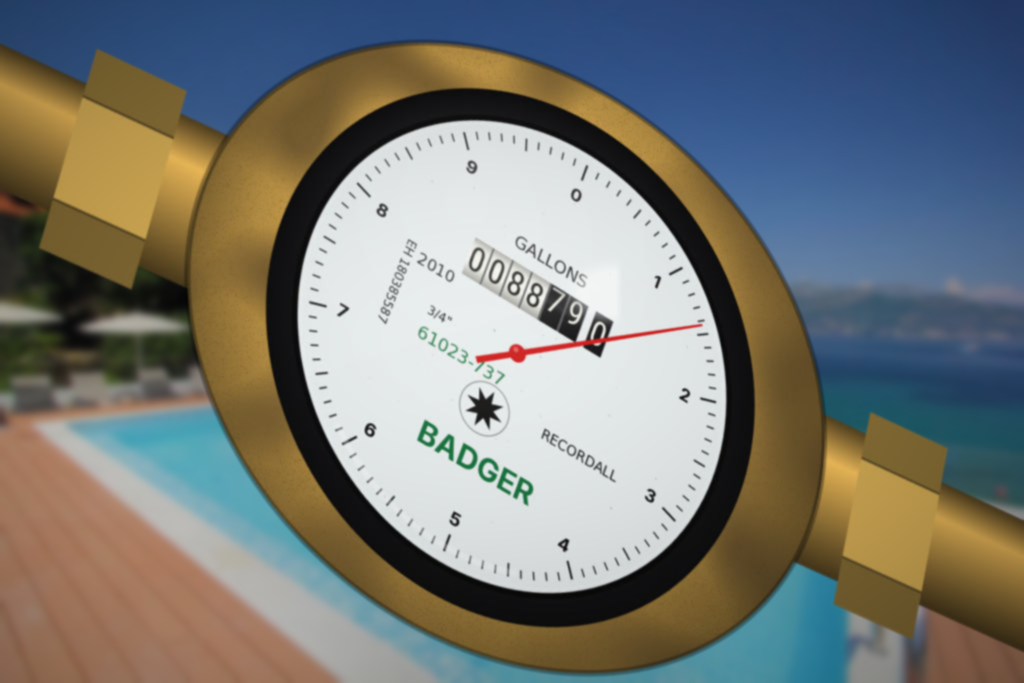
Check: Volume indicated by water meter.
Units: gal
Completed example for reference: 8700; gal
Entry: 88791.4; gal
